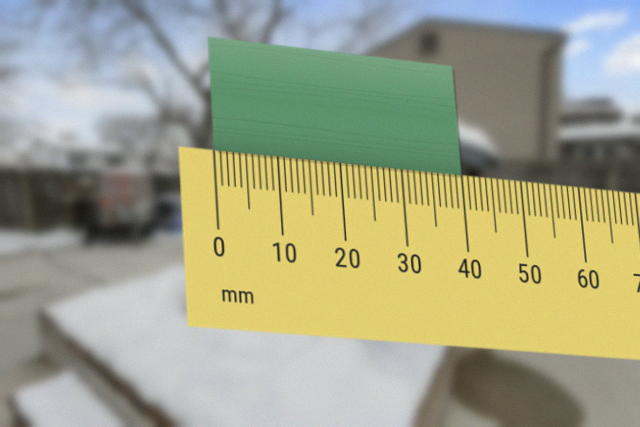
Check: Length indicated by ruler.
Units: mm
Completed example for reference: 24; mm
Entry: 40; mm
